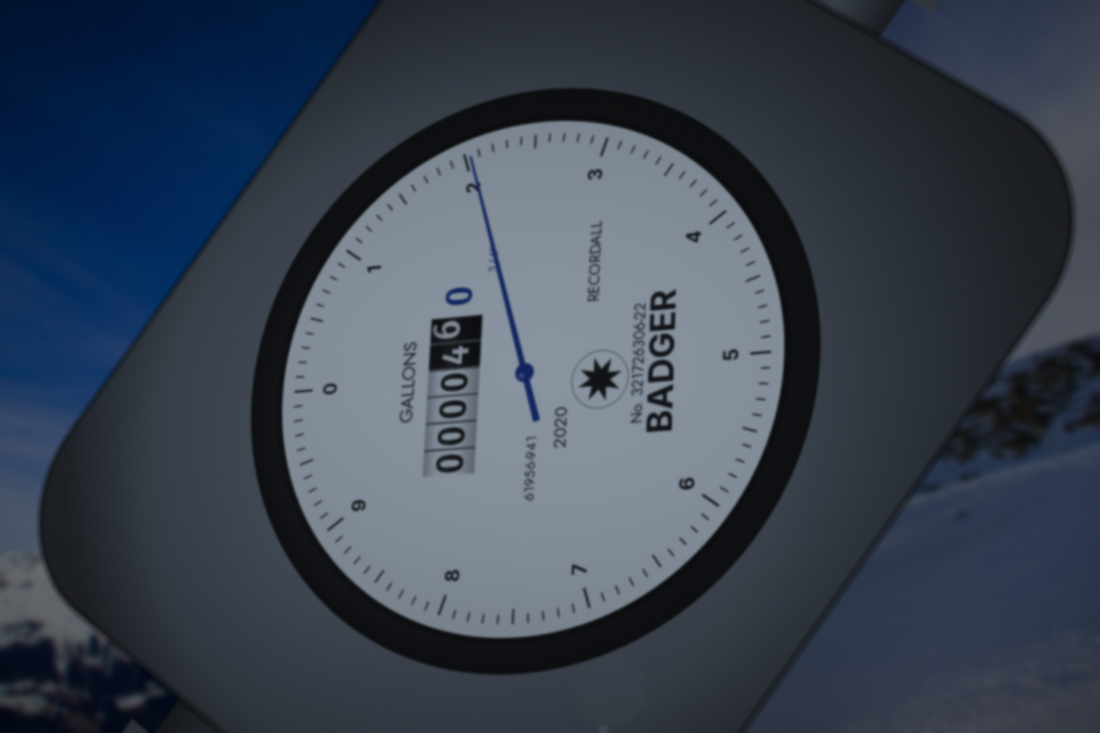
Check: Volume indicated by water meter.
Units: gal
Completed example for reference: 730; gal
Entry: 462.0; gal
